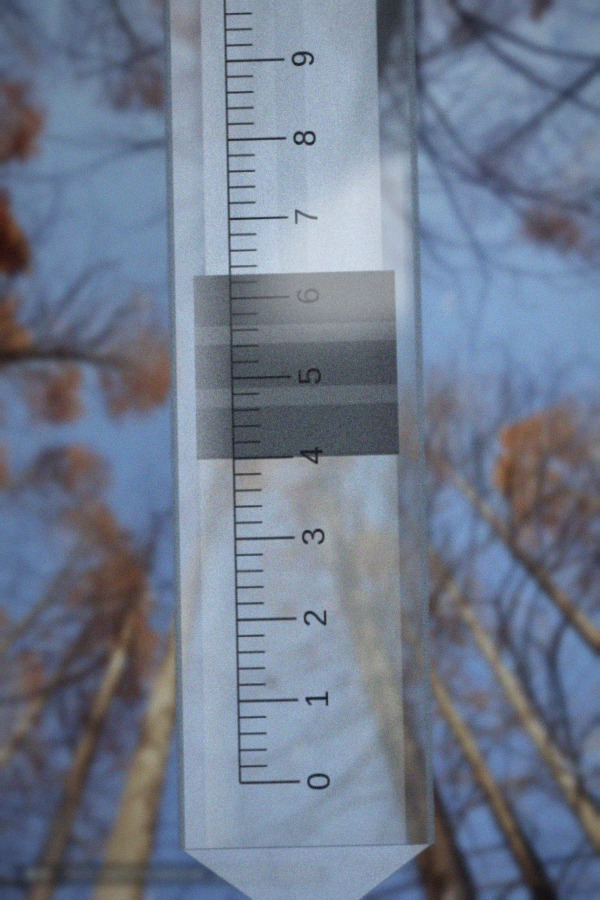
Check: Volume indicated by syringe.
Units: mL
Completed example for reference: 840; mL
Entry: 4; mL
